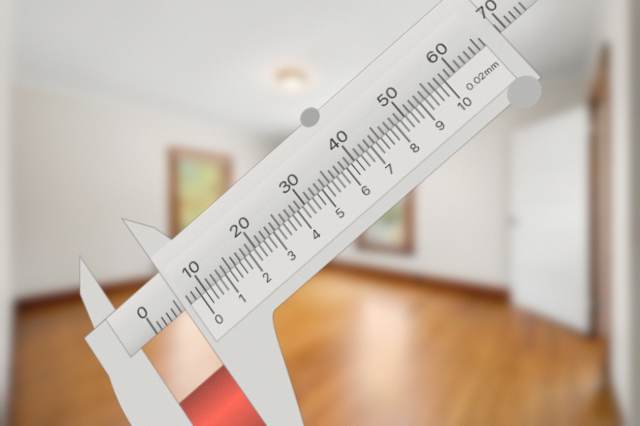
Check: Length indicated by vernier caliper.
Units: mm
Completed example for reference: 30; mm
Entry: 9.0; mm
